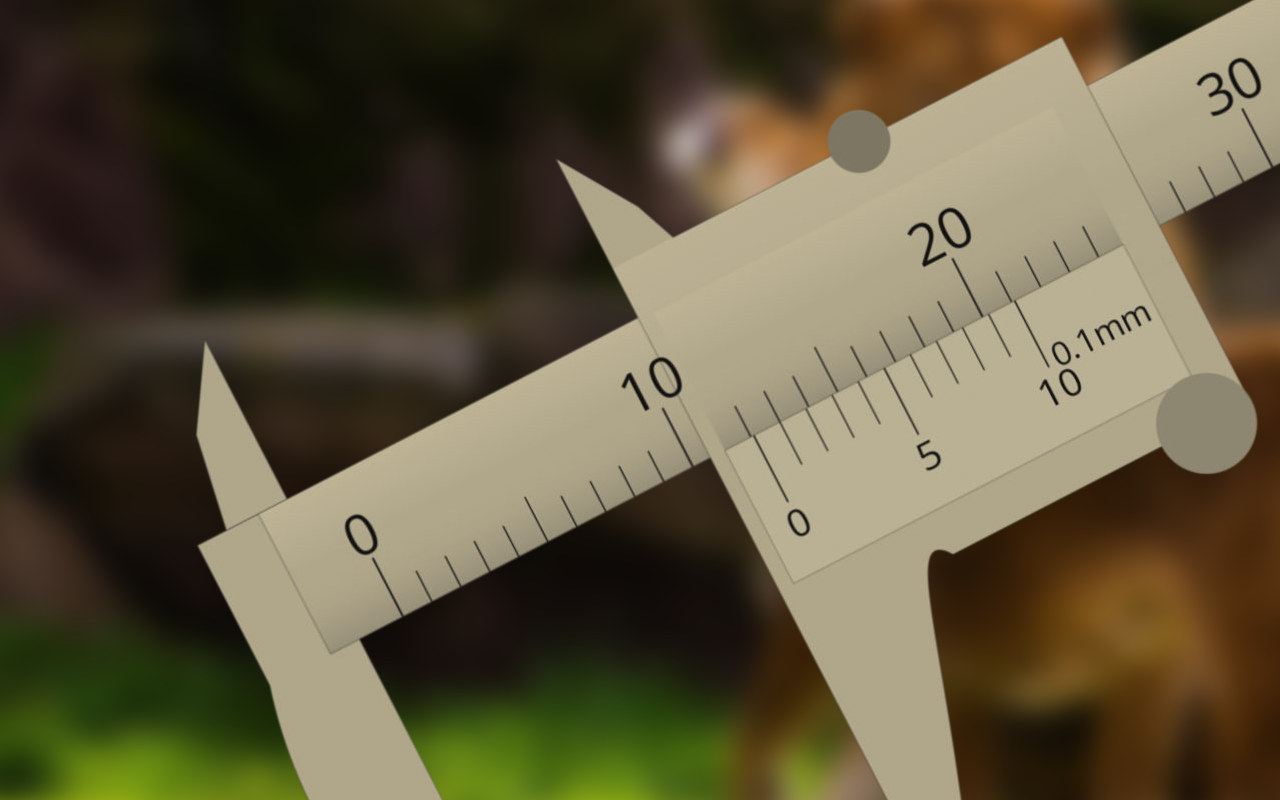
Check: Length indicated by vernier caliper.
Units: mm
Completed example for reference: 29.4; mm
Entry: 12.1; mm
